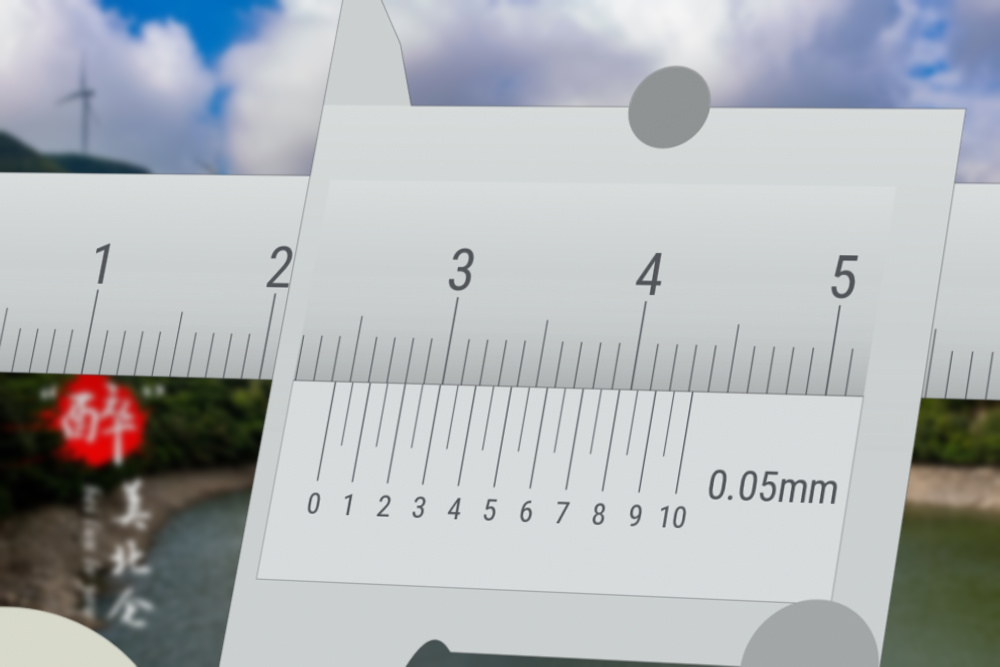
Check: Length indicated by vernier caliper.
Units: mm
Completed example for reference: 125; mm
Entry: 24.2; mm
